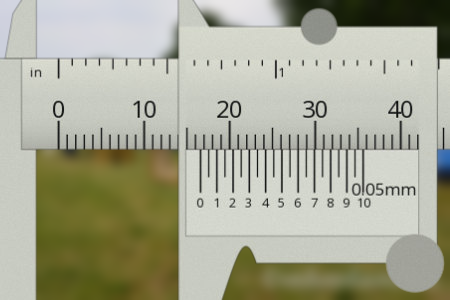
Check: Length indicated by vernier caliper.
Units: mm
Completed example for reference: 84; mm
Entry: 16.6; mm
